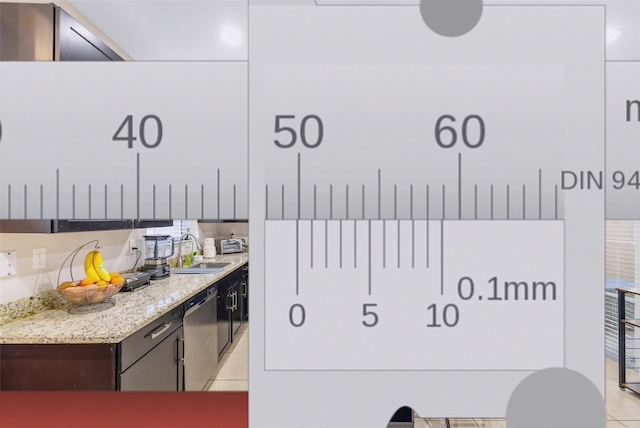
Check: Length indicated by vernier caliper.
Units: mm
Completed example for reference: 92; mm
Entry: 49.9; mm
